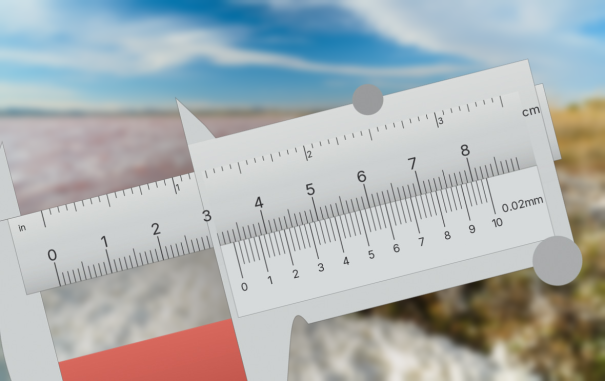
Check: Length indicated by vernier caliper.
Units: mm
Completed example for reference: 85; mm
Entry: 33.6; mm
